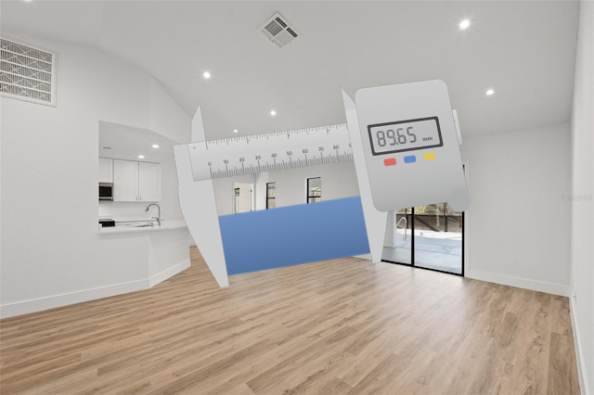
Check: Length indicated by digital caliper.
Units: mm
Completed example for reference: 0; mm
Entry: 89.65; mm
